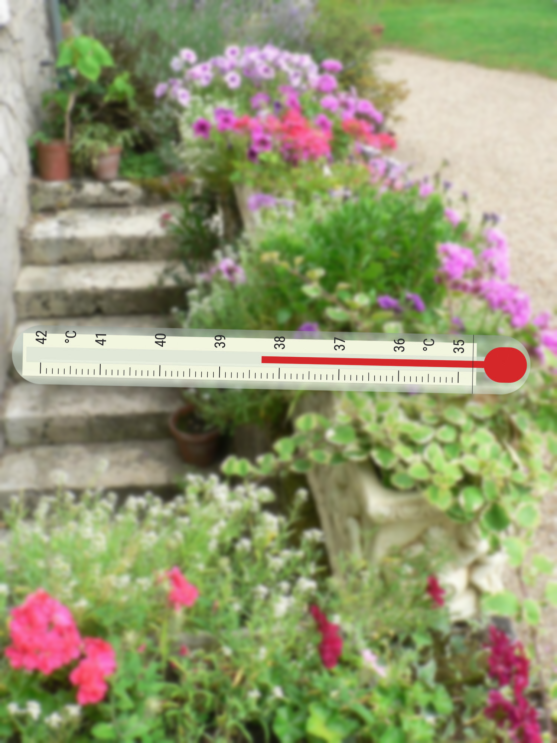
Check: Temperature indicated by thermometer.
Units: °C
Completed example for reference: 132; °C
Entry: 38.3; °C
